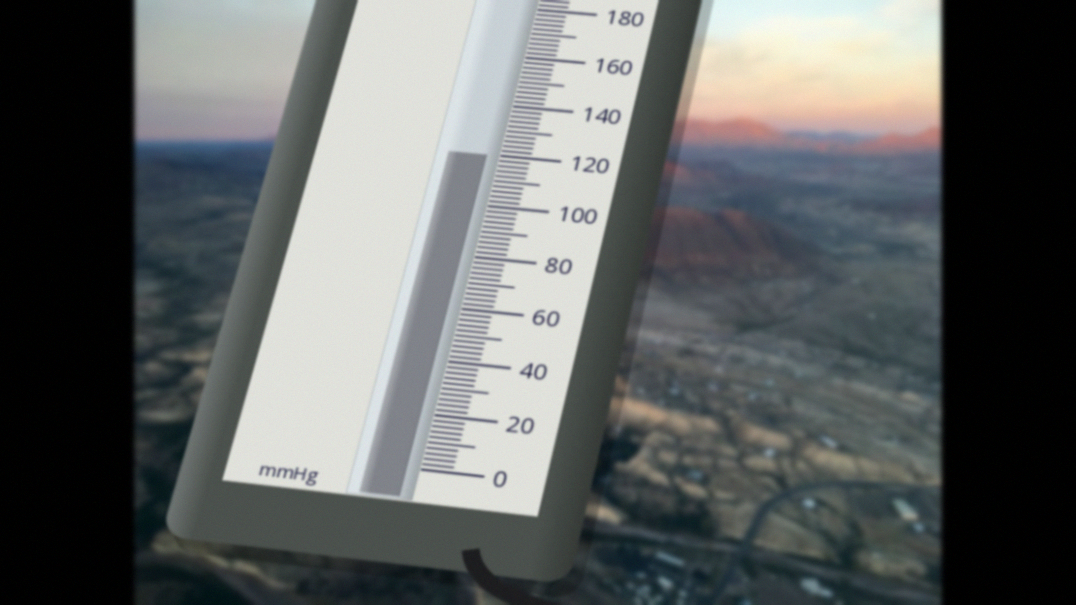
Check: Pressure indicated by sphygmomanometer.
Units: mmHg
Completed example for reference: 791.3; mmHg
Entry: 120; mmHg
